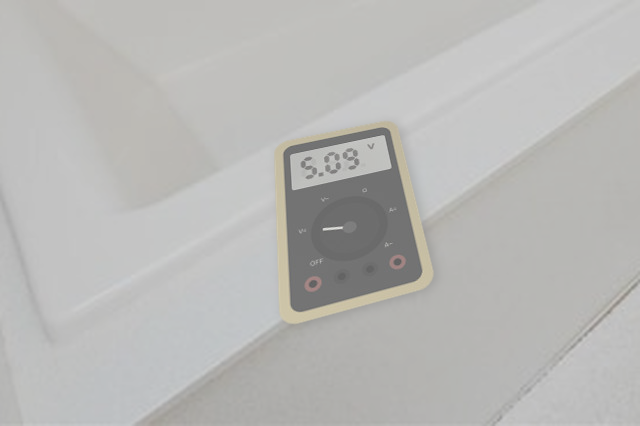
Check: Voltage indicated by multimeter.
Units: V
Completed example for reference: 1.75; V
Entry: 5.09; V
